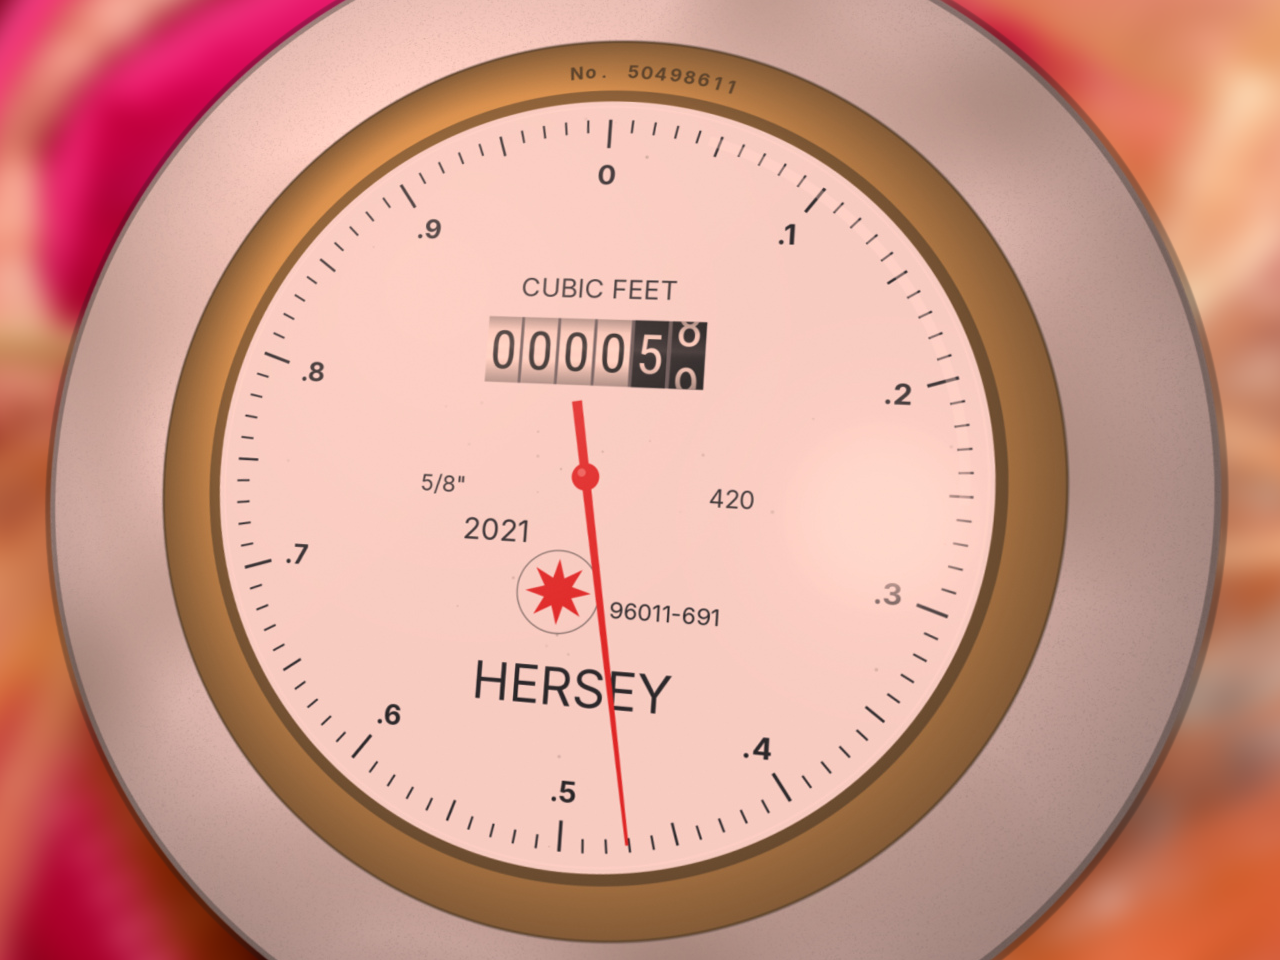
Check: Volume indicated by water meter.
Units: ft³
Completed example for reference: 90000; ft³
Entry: 58.47; ft³
